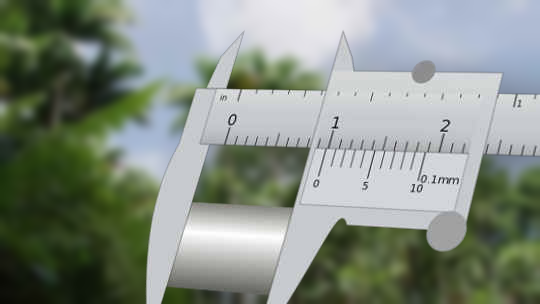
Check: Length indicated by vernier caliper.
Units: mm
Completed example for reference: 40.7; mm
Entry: 9.8; mm
